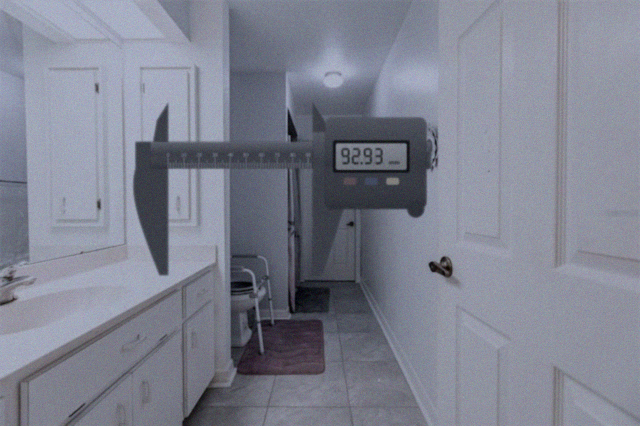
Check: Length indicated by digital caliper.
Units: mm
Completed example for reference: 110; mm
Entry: 92.93; mm
